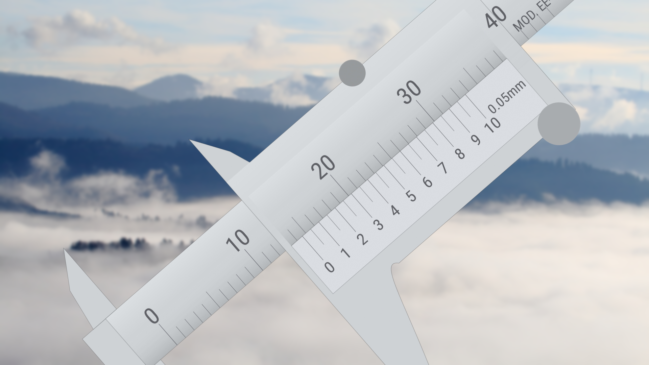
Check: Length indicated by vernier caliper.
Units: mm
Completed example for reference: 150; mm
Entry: 14.6; mm
